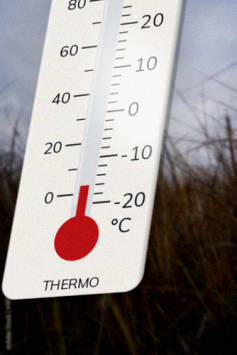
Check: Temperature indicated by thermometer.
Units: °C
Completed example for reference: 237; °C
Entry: -16; °C
